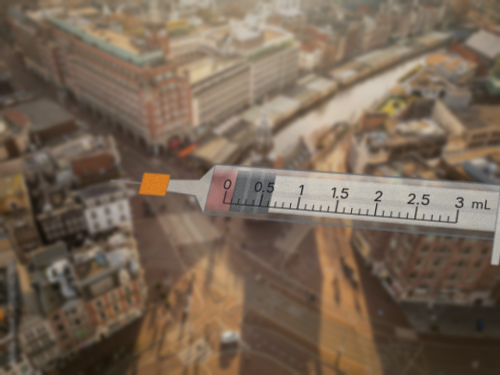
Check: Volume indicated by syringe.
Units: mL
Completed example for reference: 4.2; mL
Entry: 0.1; mL
